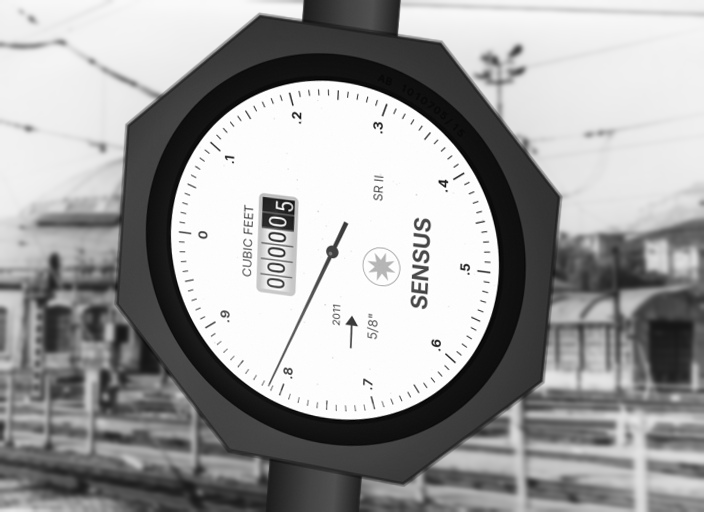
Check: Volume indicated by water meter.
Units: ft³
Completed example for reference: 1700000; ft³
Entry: 4.81; ft³
